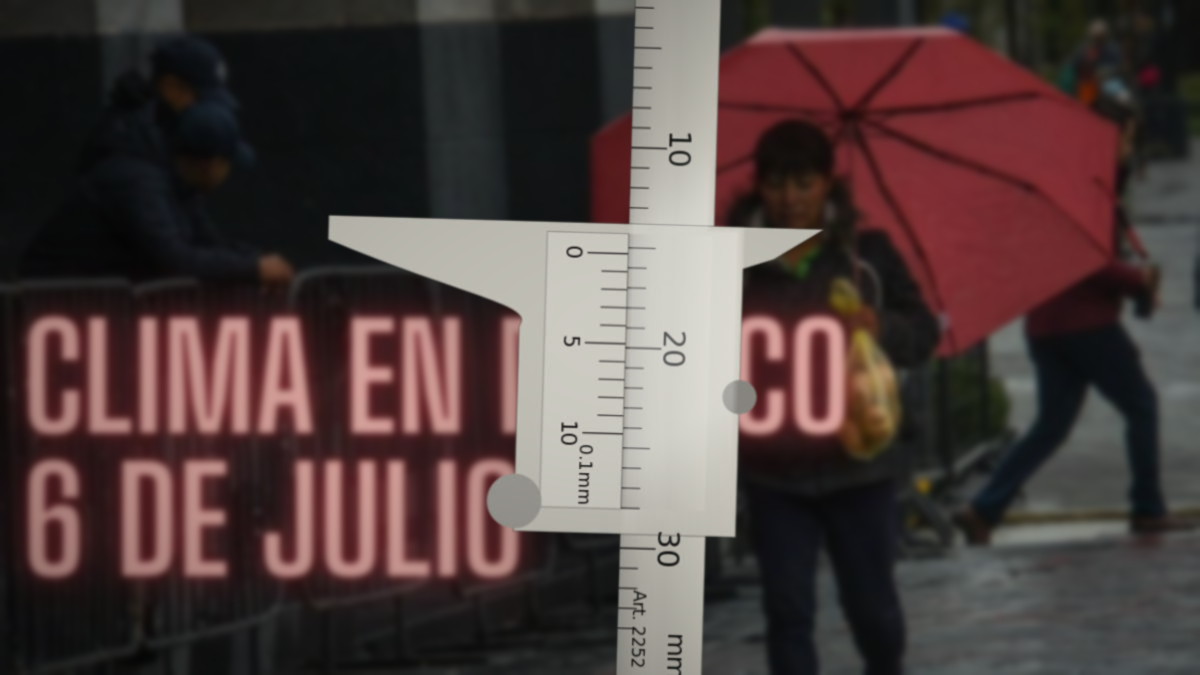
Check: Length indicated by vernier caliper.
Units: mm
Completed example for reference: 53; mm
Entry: 15.3; mm
